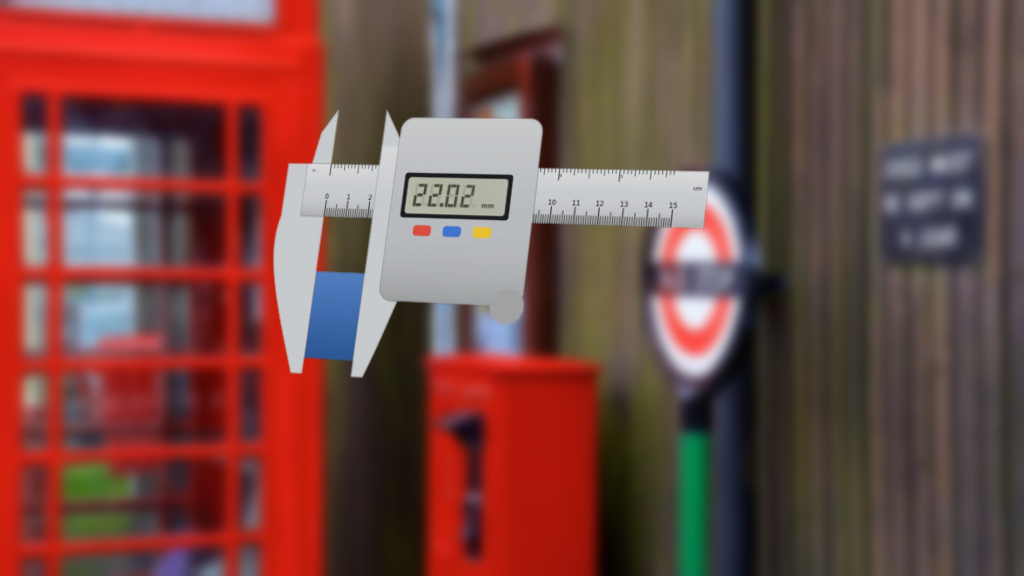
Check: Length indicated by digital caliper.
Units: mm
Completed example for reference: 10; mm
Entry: 22.02; mm
